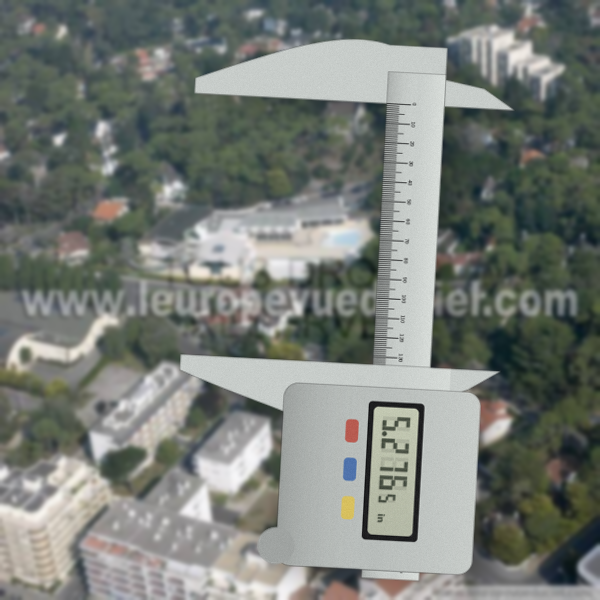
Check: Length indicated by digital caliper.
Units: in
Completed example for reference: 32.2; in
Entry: 5.2765; in
